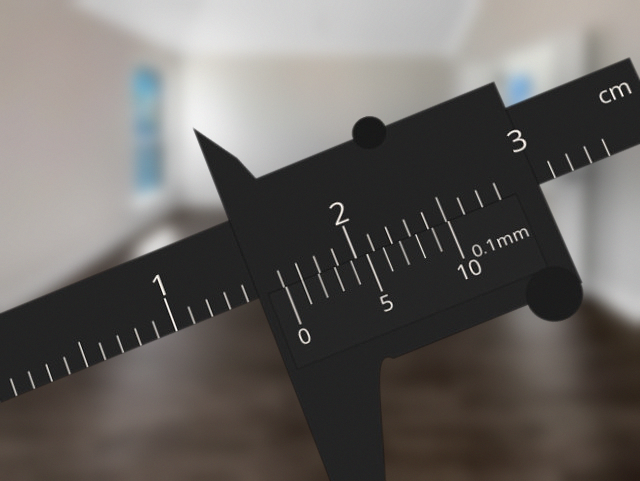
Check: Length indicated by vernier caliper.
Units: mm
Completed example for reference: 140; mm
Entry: 16.1; mm
